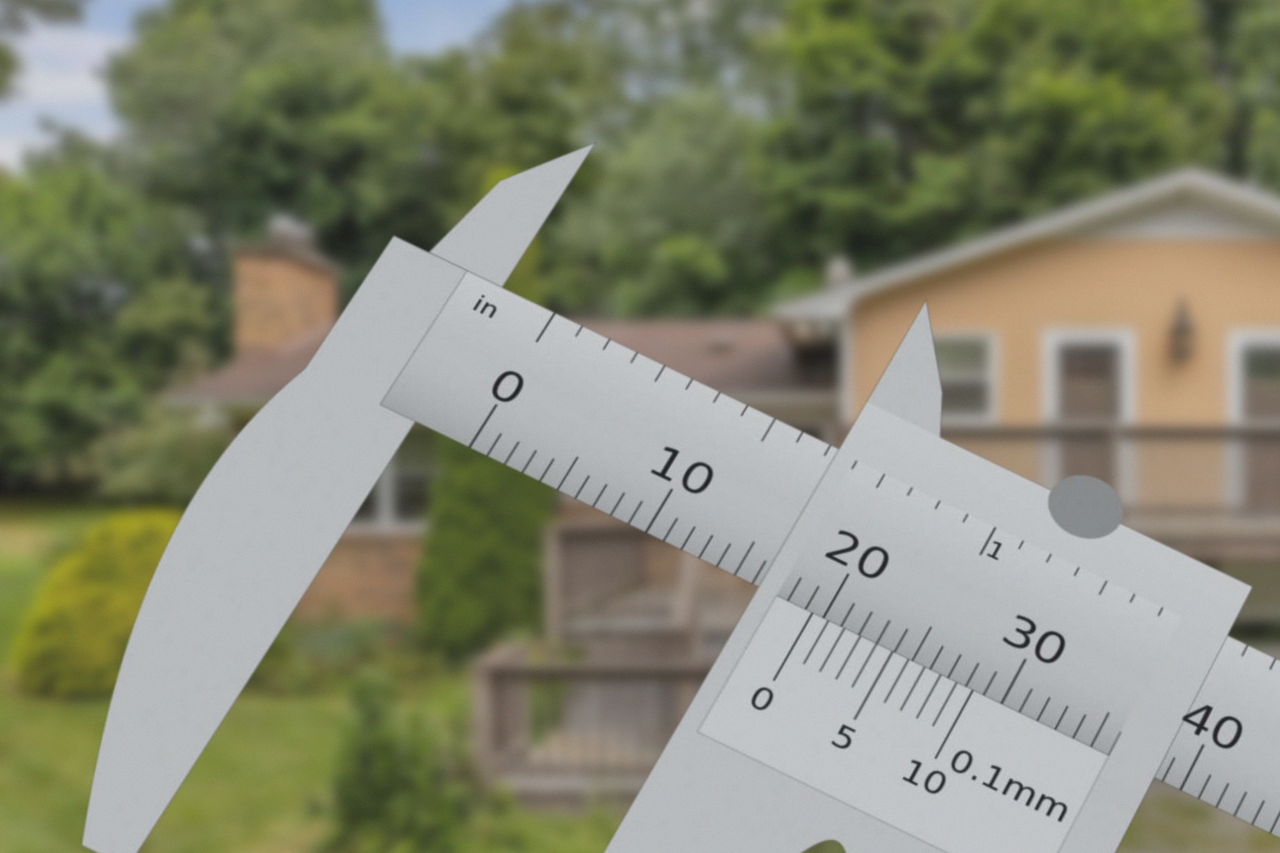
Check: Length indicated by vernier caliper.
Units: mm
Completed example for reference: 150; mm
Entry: 19.4; mm
